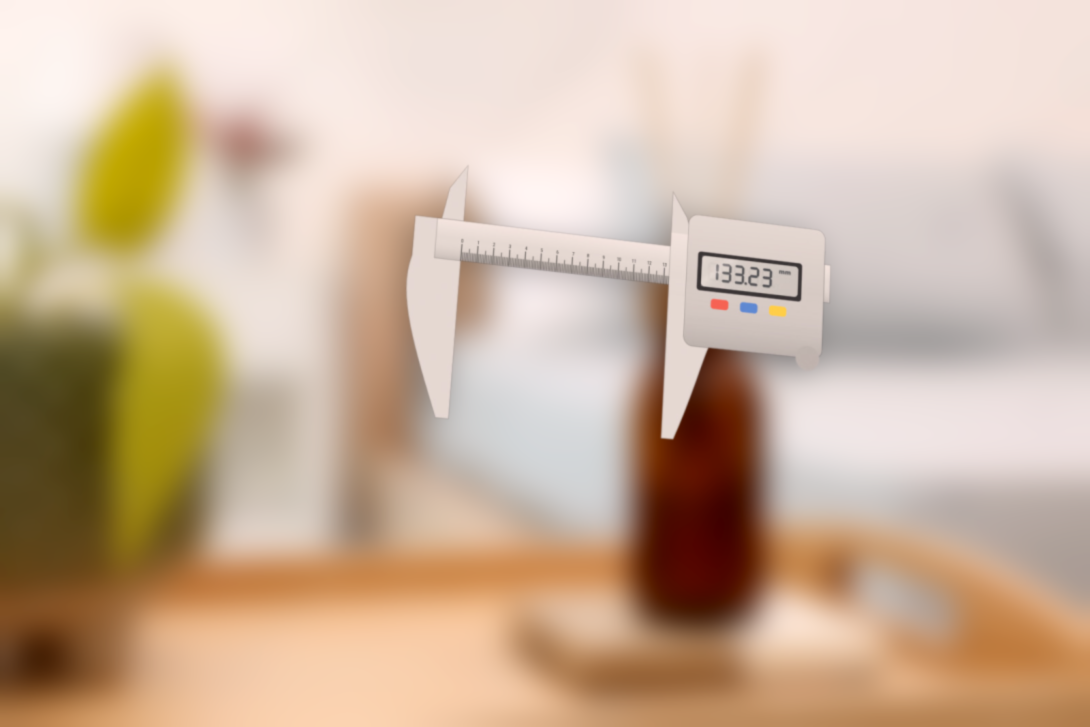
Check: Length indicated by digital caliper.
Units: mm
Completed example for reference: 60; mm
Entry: 133.23; mm
